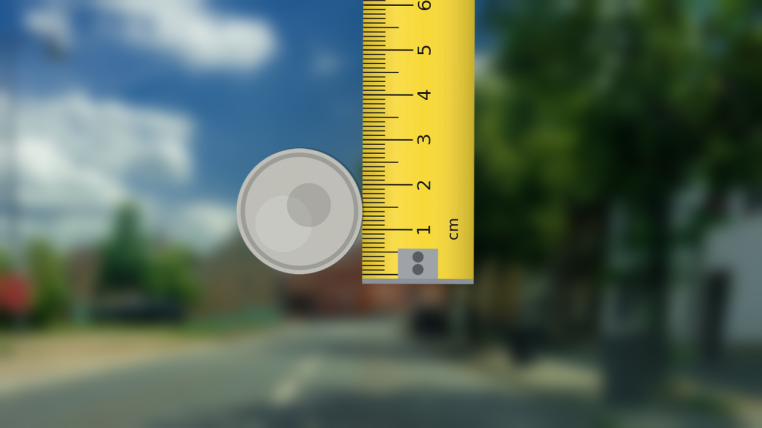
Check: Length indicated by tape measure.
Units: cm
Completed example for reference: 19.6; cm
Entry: 2.8; cm
